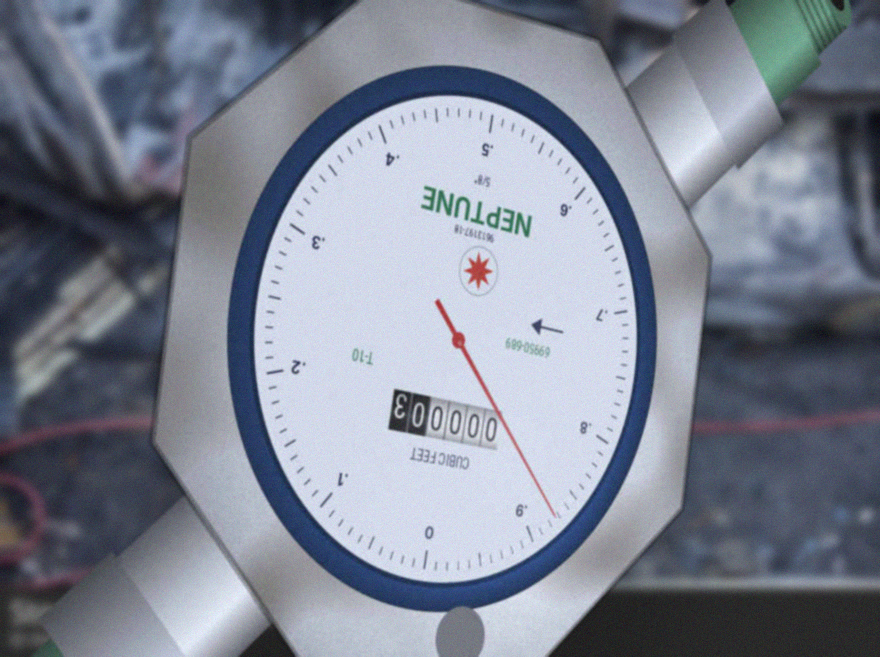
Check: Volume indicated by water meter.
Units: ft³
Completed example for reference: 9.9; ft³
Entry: 2.87; ft³
